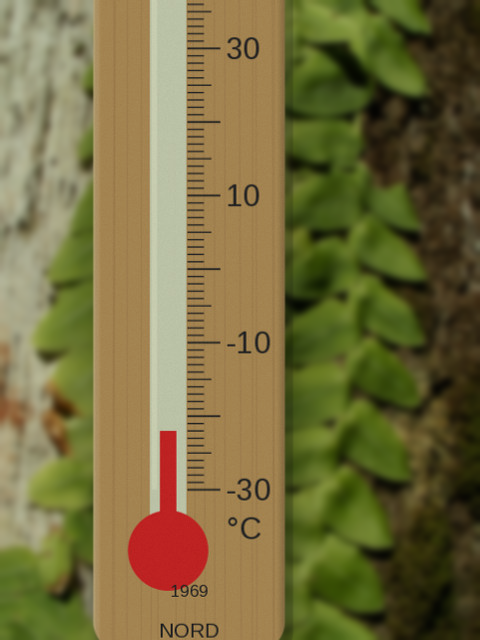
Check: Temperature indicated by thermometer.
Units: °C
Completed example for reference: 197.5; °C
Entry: -22; °C
